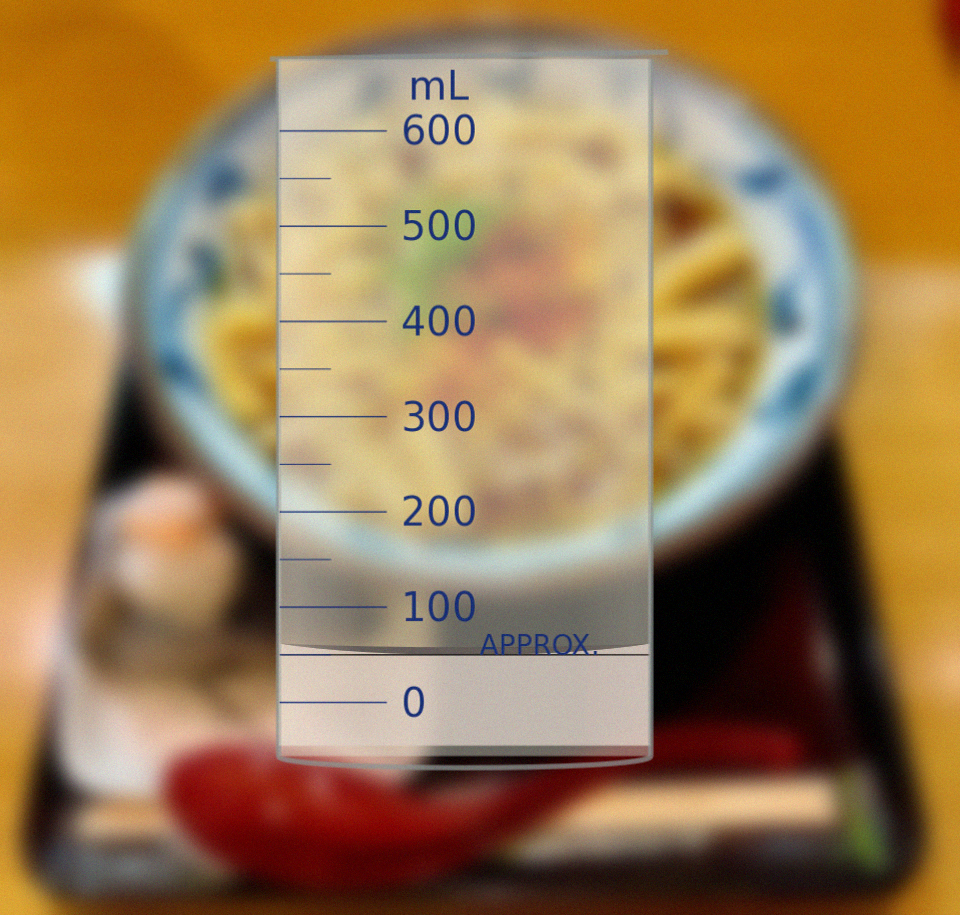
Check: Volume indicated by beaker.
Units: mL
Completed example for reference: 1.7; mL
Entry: 50; mL
